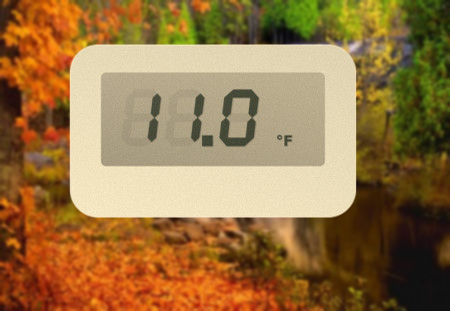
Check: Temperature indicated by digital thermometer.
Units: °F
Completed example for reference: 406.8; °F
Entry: 11.0; °F
